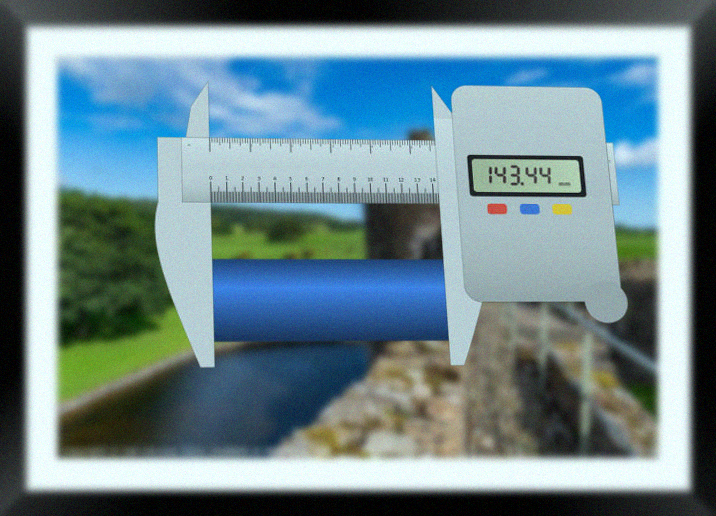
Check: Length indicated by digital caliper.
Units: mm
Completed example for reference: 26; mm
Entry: 143.44; mm
